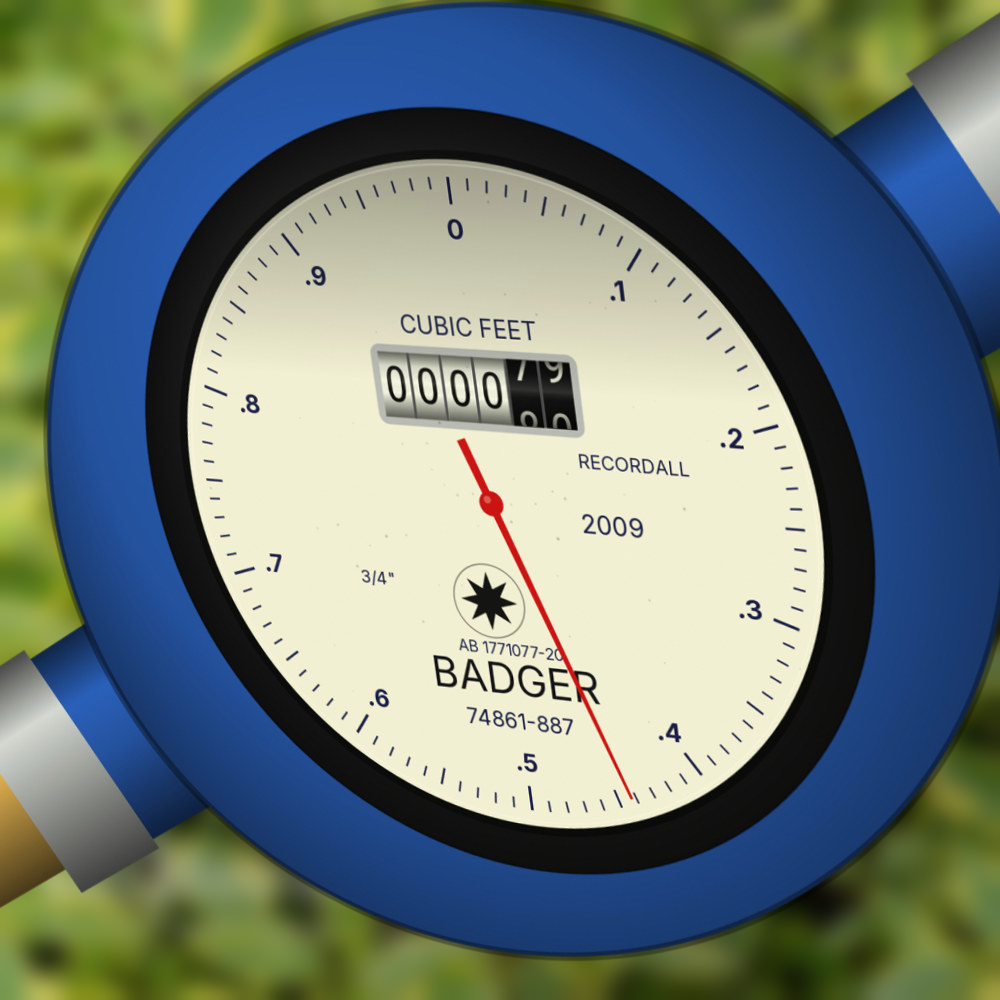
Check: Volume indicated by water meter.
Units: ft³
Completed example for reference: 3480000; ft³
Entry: 79.44; ft³
